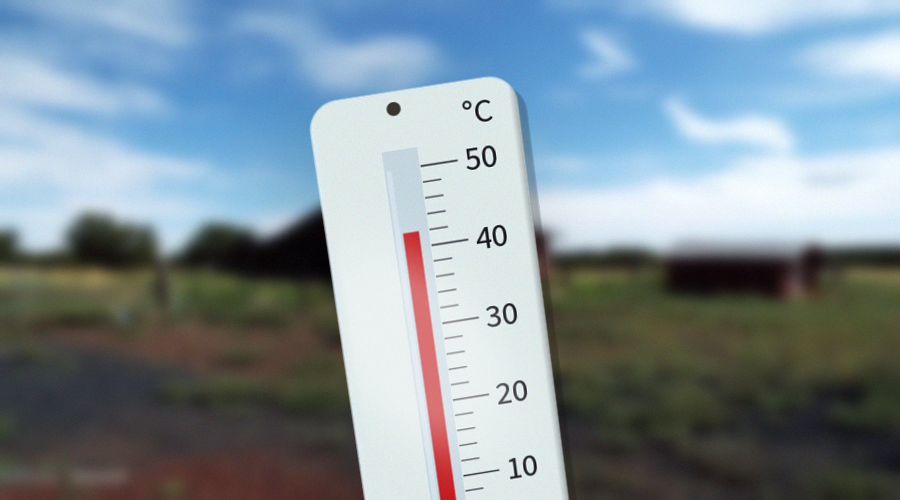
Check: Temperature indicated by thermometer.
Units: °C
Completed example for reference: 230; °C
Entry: 42; °C
